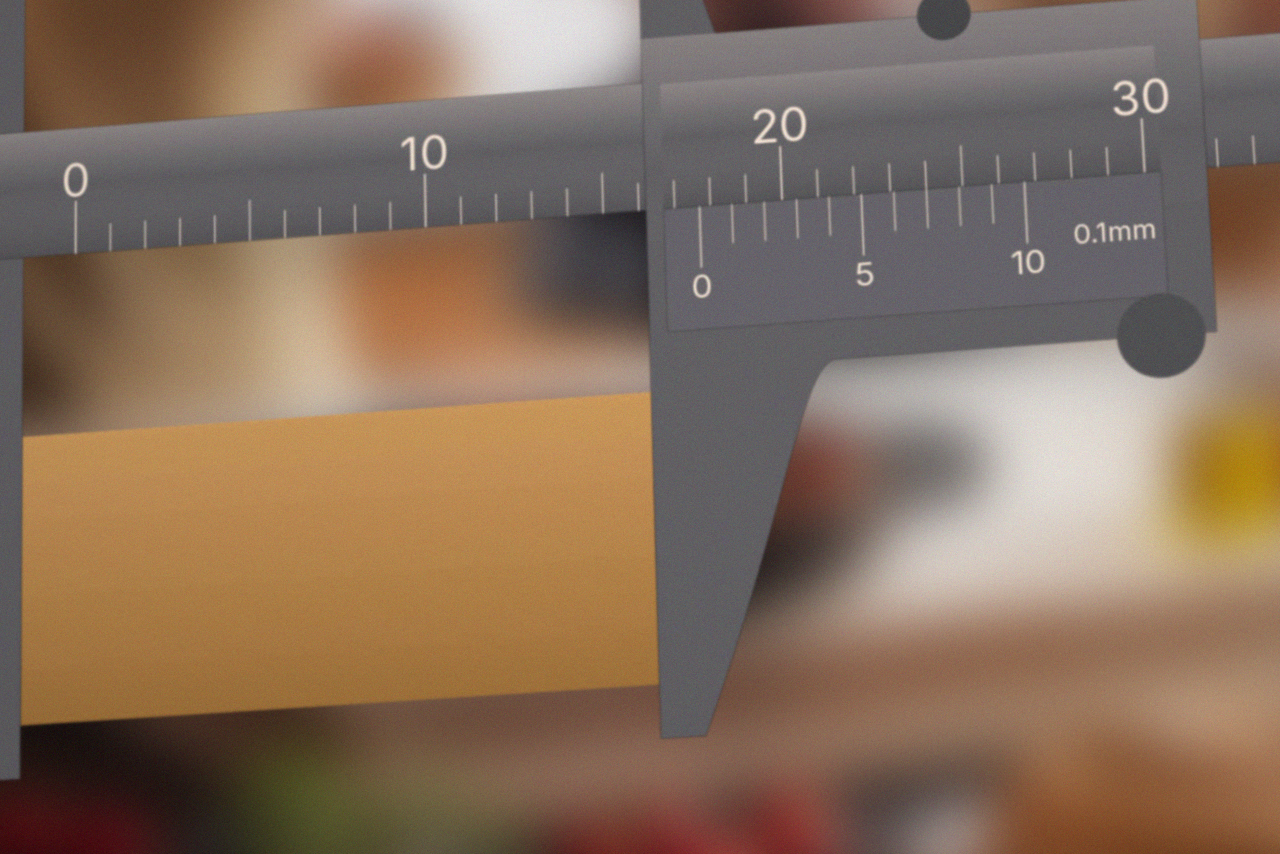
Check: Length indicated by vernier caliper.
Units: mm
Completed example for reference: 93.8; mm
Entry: 17.7; mm
